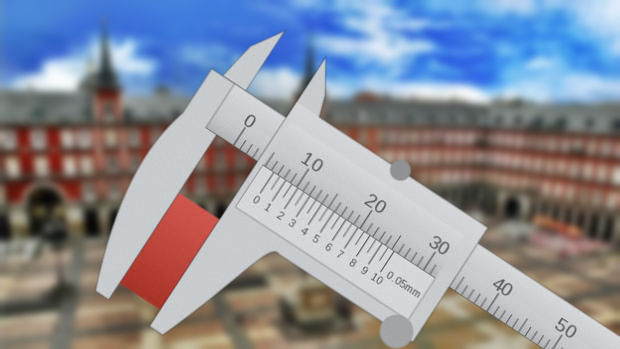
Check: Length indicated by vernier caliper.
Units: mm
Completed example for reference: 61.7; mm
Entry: 6.4; mm
